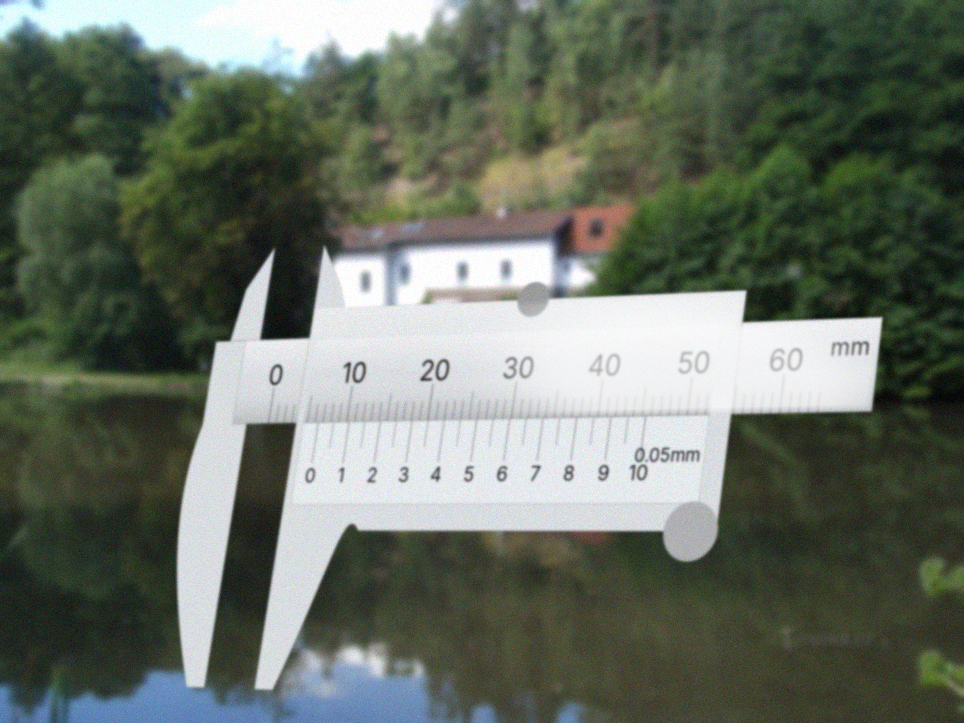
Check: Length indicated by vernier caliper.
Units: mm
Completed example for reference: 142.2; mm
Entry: 6.4; mm
